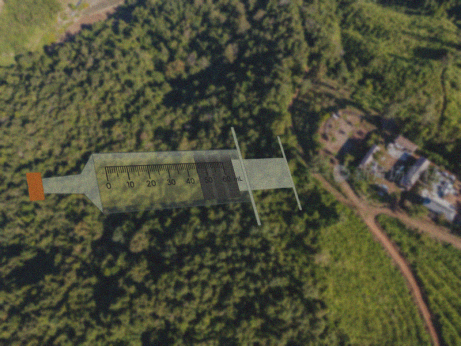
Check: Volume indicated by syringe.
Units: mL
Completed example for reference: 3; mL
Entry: 45; mL
